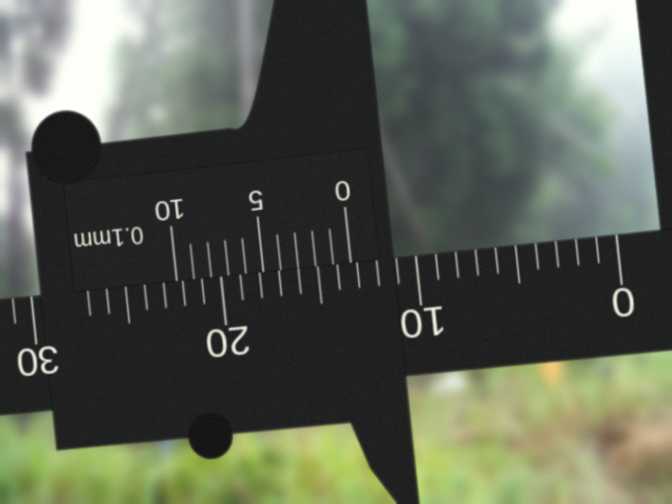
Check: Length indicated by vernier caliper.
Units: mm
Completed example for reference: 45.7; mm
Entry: 13.3; mm
